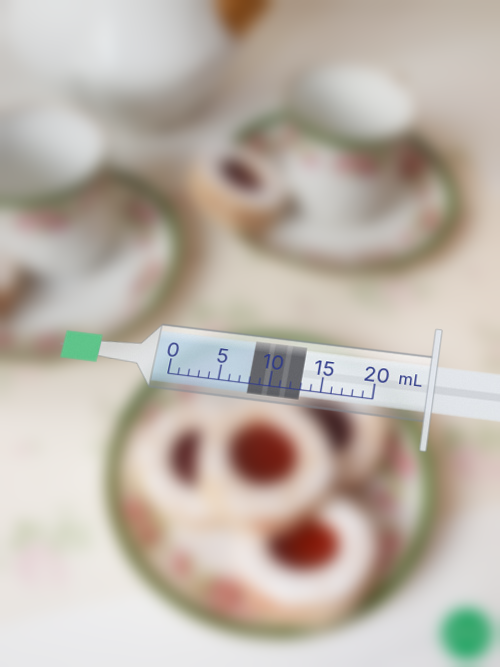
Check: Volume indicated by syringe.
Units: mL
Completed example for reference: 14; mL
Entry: 8; mL
